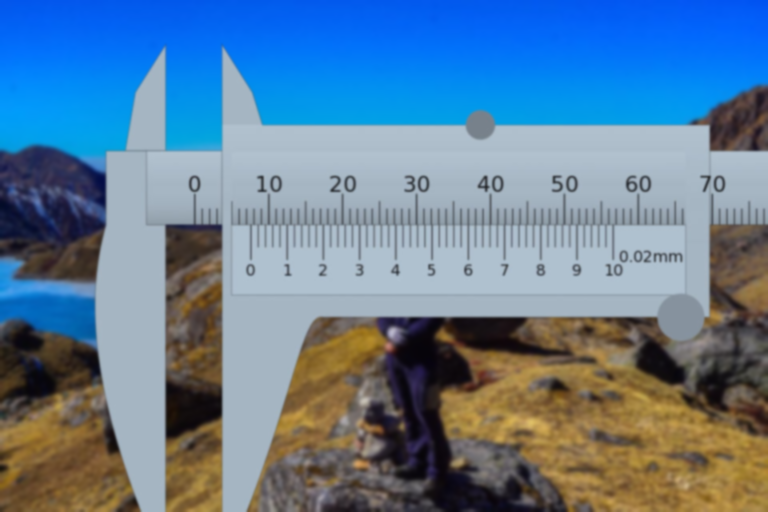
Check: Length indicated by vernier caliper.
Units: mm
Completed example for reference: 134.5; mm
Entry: 7.6; mm
